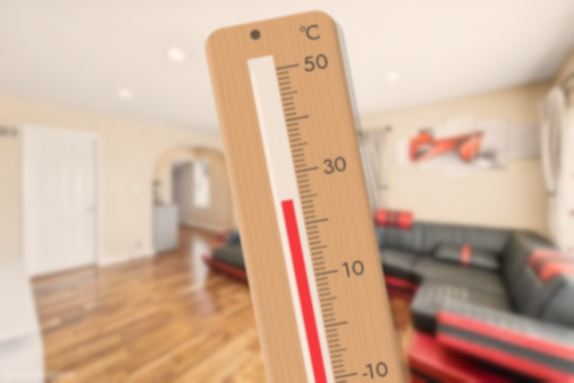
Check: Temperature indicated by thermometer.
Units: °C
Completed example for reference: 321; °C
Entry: 25; °C
